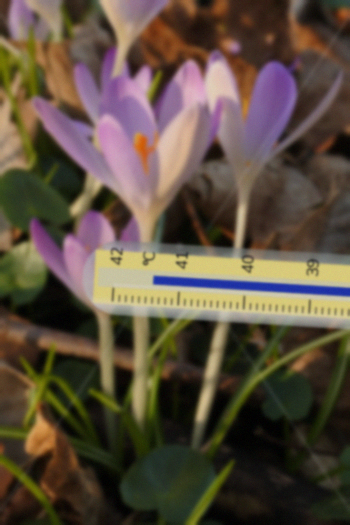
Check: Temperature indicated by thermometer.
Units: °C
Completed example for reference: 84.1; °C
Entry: 41.4; °C
